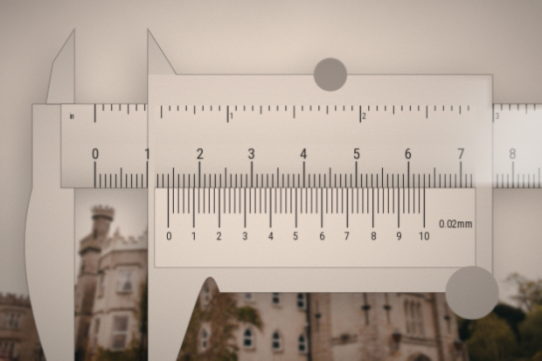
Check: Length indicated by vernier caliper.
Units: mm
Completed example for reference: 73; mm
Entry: 14.0; mm
